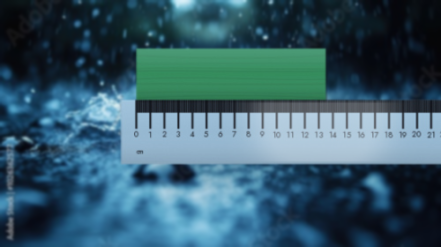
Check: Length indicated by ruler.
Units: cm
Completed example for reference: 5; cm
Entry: 13.5; cm
